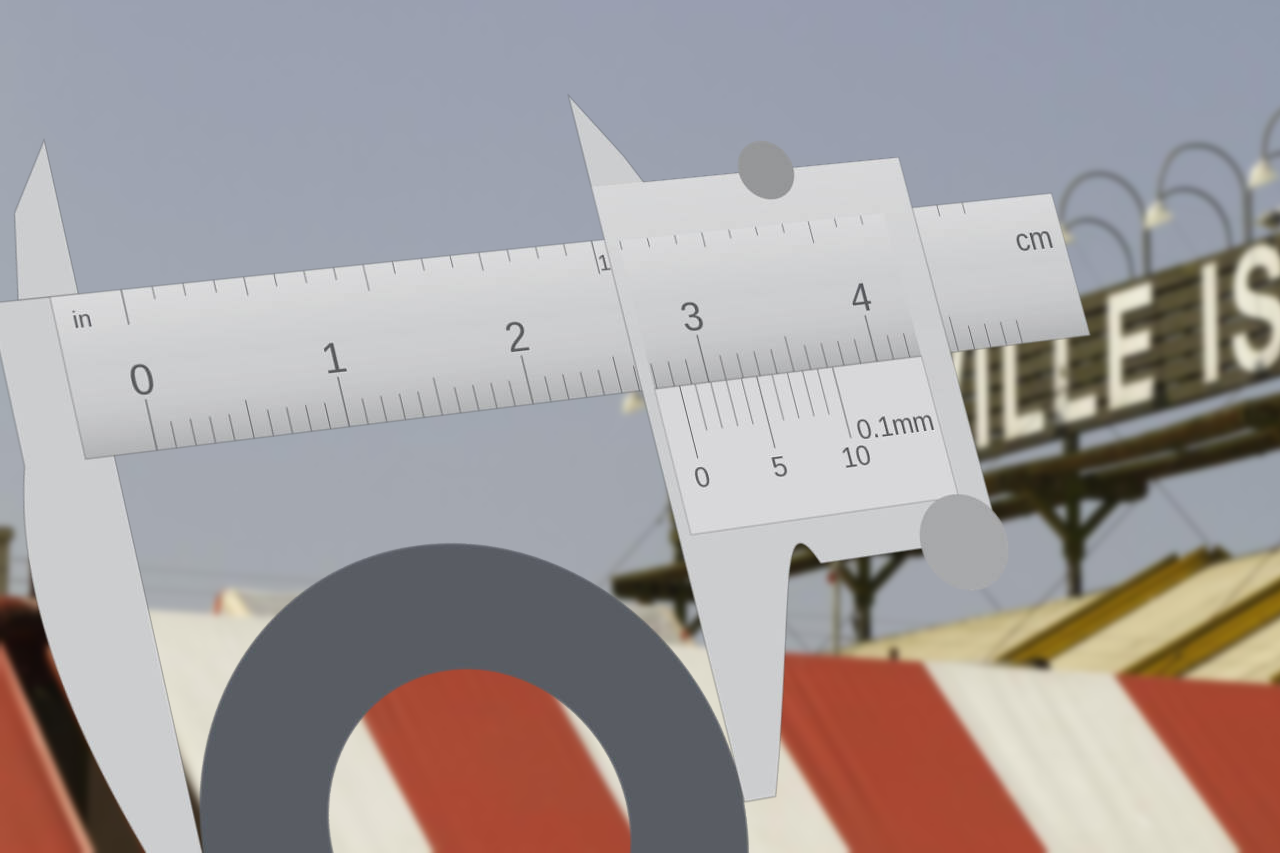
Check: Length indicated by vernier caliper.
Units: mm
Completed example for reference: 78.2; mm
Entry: 28.3; mm
